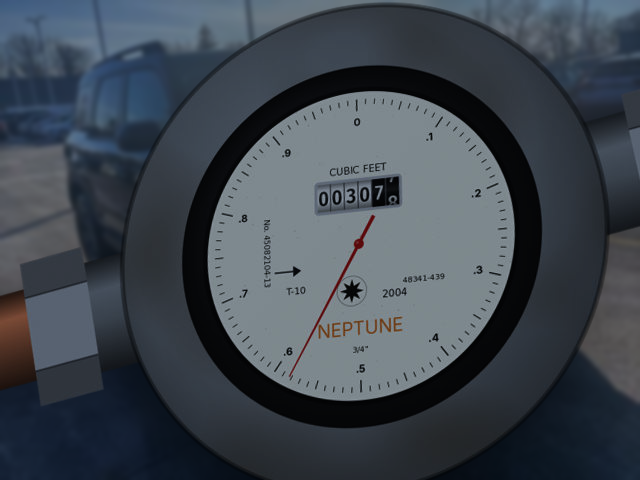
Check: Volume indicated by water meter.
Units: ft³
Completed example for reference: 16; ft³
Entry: 3077.58; ft³
